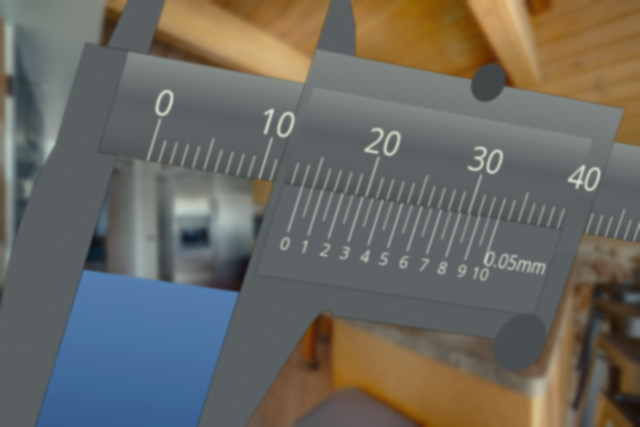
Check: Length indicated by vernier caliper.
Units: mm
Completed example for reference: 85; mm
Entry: 14.0; mm
